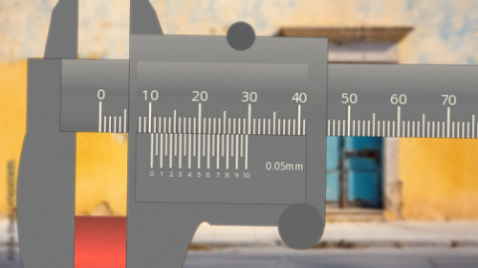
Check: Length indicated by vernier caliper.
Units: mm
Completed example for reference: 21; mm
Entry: 10.5; mm
